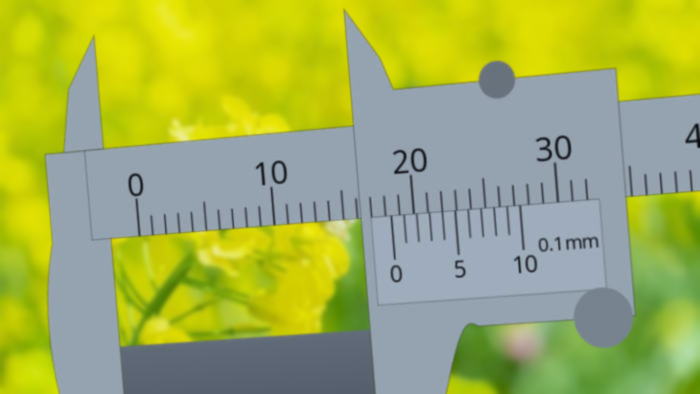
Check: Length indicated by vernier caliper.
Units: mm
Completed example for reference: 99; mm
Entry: 18.4; mm
